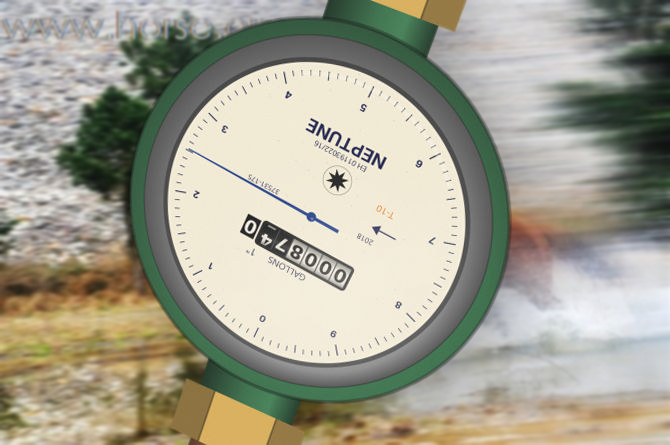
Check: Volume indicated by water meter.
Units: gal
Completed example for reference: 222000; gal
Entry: 8742.5; gal
